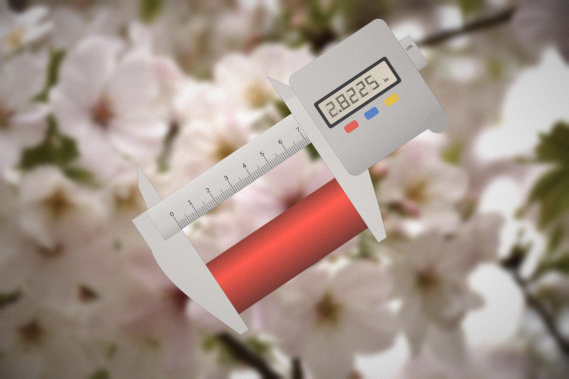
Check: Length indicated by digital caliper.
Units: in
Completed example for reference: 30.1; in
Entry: 2.8225; in
